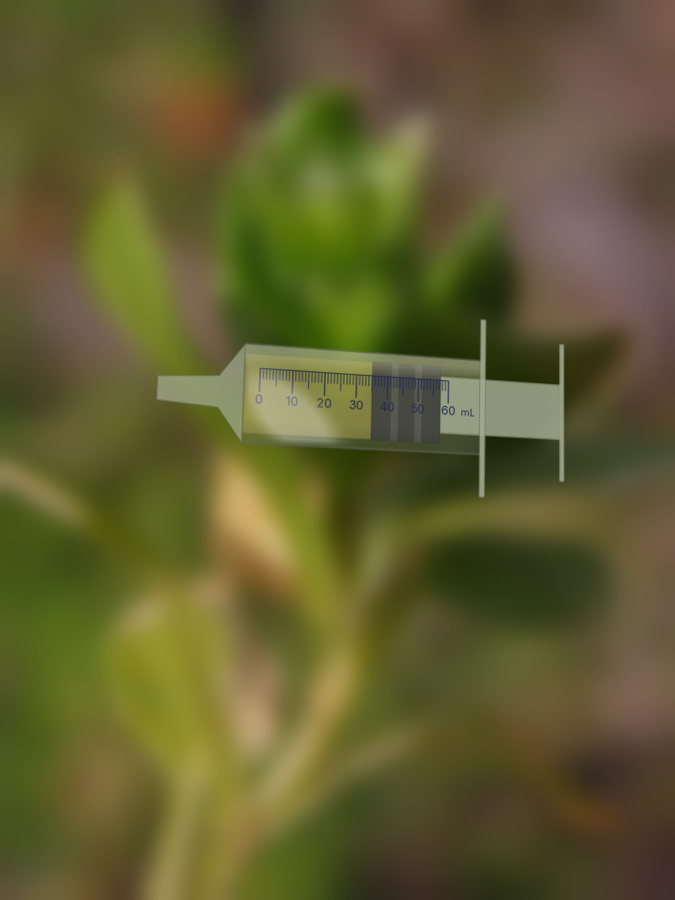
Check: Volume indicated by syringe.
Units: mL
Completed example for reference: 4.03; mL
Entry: 35; mL
